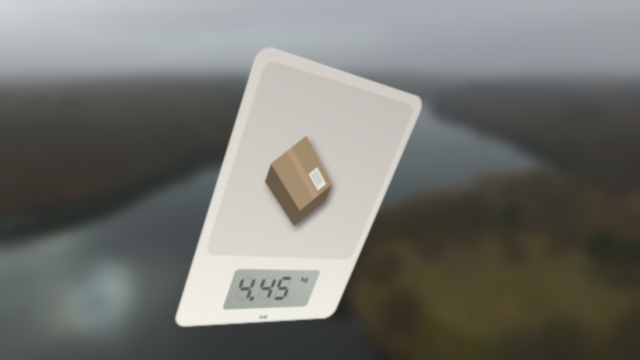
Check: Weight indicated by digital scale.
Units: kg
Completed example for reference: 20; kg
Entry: 4.45; kg
